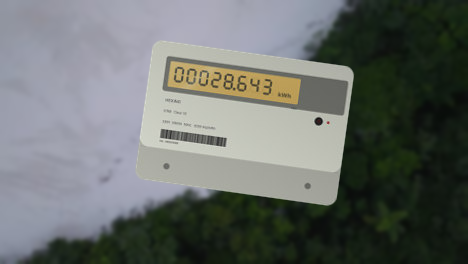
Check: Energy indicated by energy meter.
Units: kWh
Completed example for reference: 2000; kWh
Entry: 28.643; kWh
